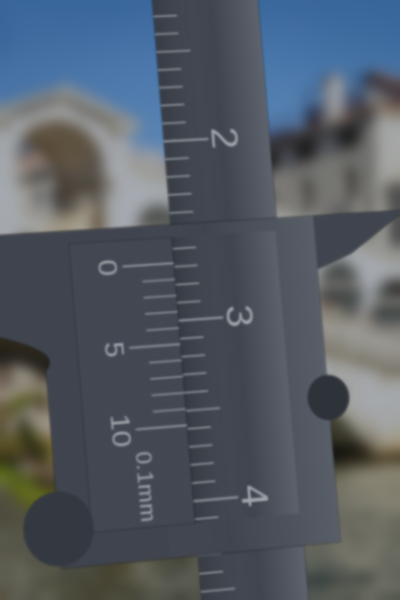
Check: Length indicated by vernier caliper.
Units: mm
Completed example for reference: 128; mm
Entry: 26.8; mm
